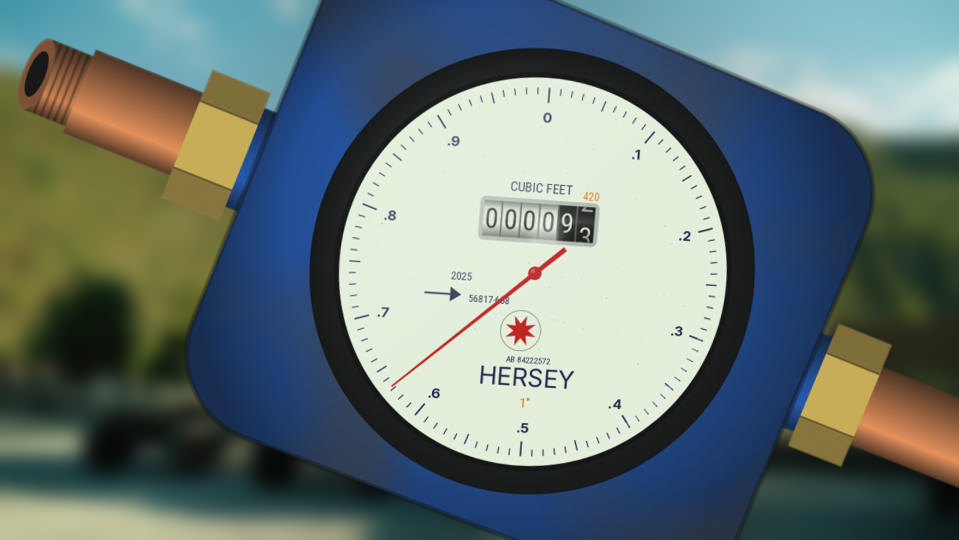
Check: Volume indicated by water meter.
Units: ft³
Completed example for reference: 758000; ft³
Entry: 92.63; ft³
